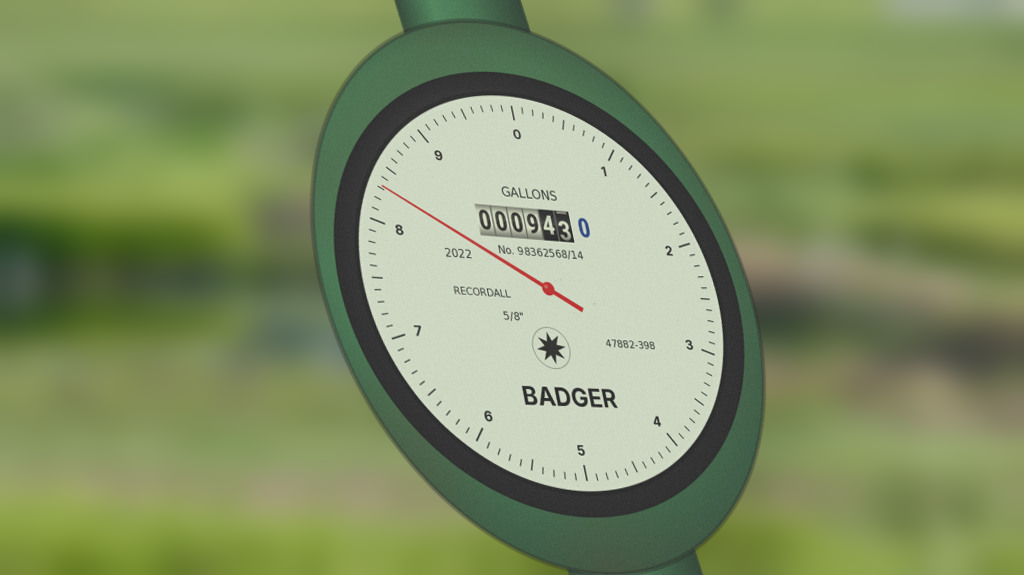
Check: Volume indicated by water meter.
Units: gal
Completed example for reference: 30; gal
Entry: 9428.3; gal
